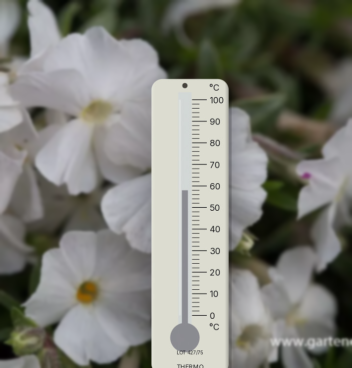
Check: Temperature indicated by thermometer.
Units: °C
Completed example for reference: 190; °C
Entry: 58; °C
